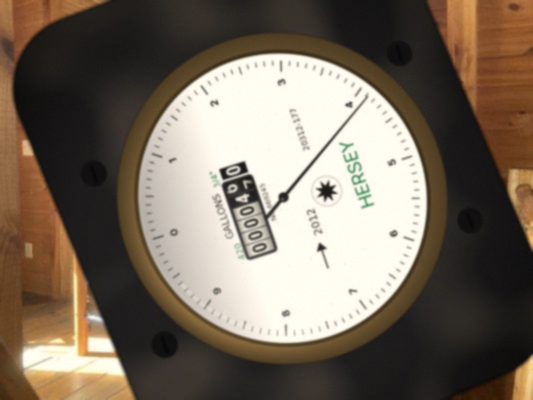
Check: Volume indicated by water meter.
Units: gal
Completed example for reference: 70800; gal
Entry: 464.1; gal
